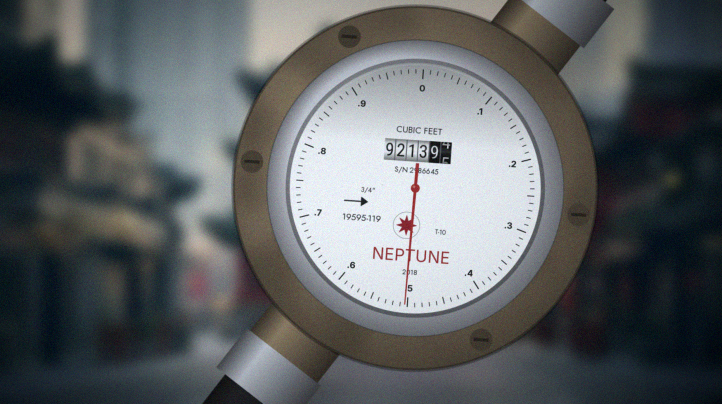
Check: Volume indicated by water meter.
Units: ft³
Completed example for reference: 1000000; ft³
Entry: 921394.50; ft³
